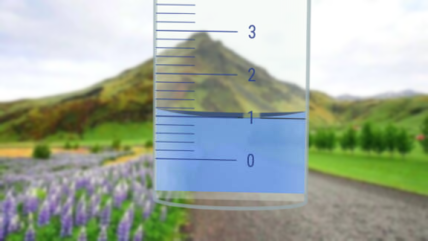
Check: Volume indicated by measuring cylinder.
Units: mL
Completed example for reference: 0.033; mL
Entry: 1; mL
